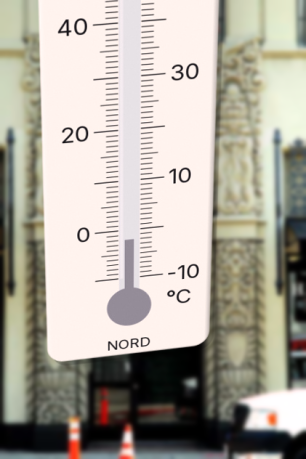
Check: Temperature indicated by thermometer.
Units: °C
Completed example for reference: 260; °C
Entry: -2; °C
